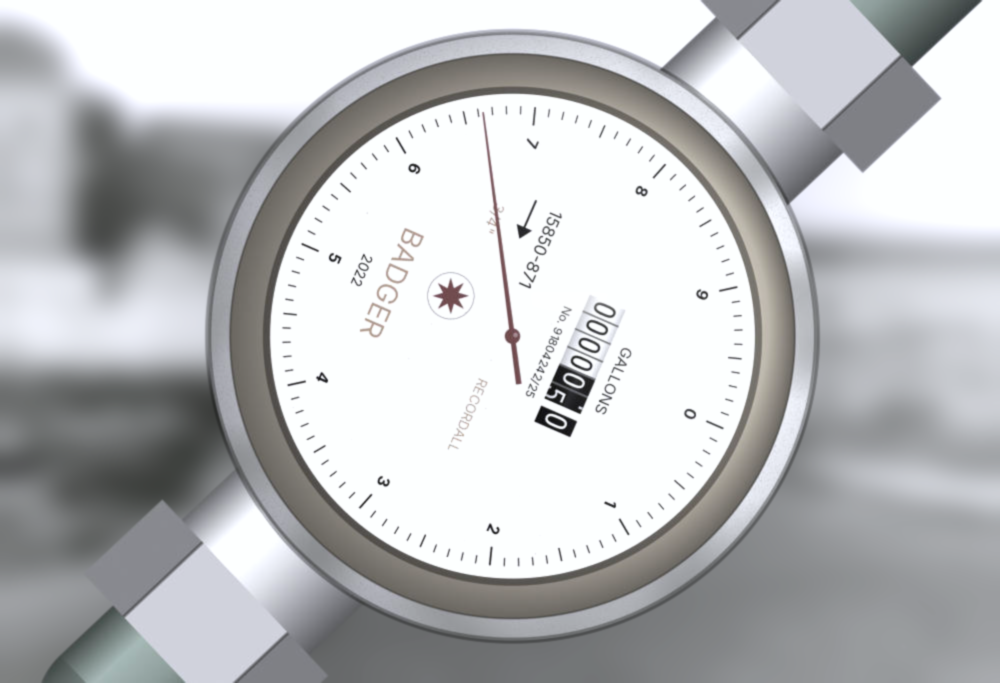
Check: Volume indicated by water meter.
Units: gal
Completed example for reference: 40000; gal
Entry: 46.6; gal
